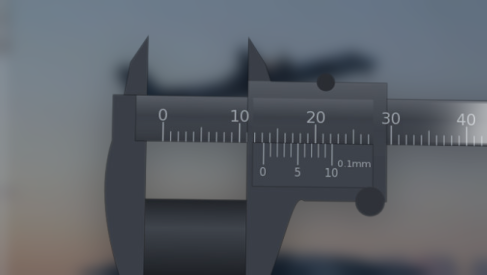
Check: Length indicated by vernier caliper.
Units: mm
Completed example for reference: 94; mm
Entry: 13.2; mm
